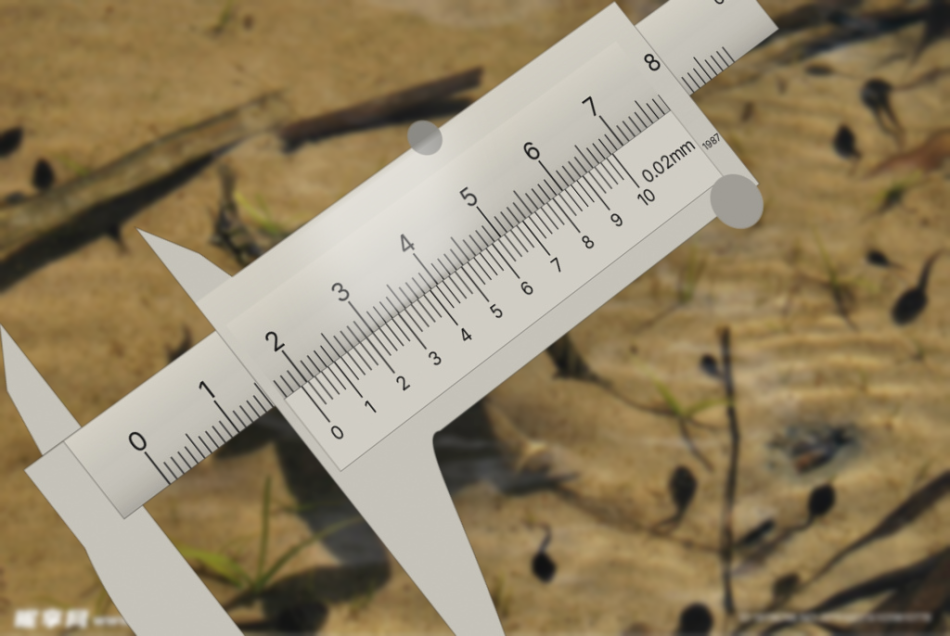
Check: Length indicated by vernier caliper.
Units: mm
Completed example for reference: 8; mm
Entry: 19.2; mm
